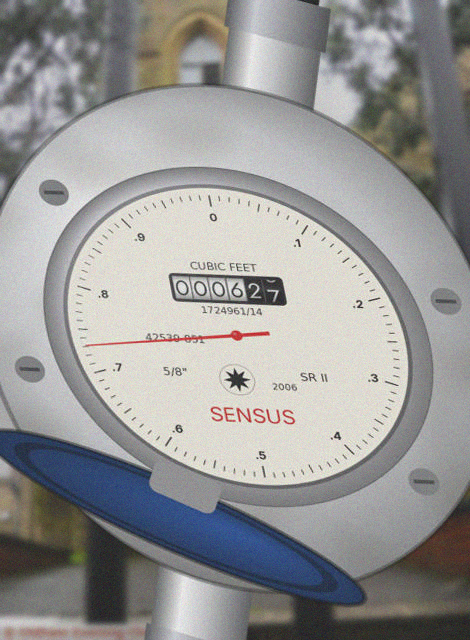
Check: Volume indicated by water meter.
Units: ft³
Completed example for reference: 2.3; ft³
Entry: 626.73; ft³
